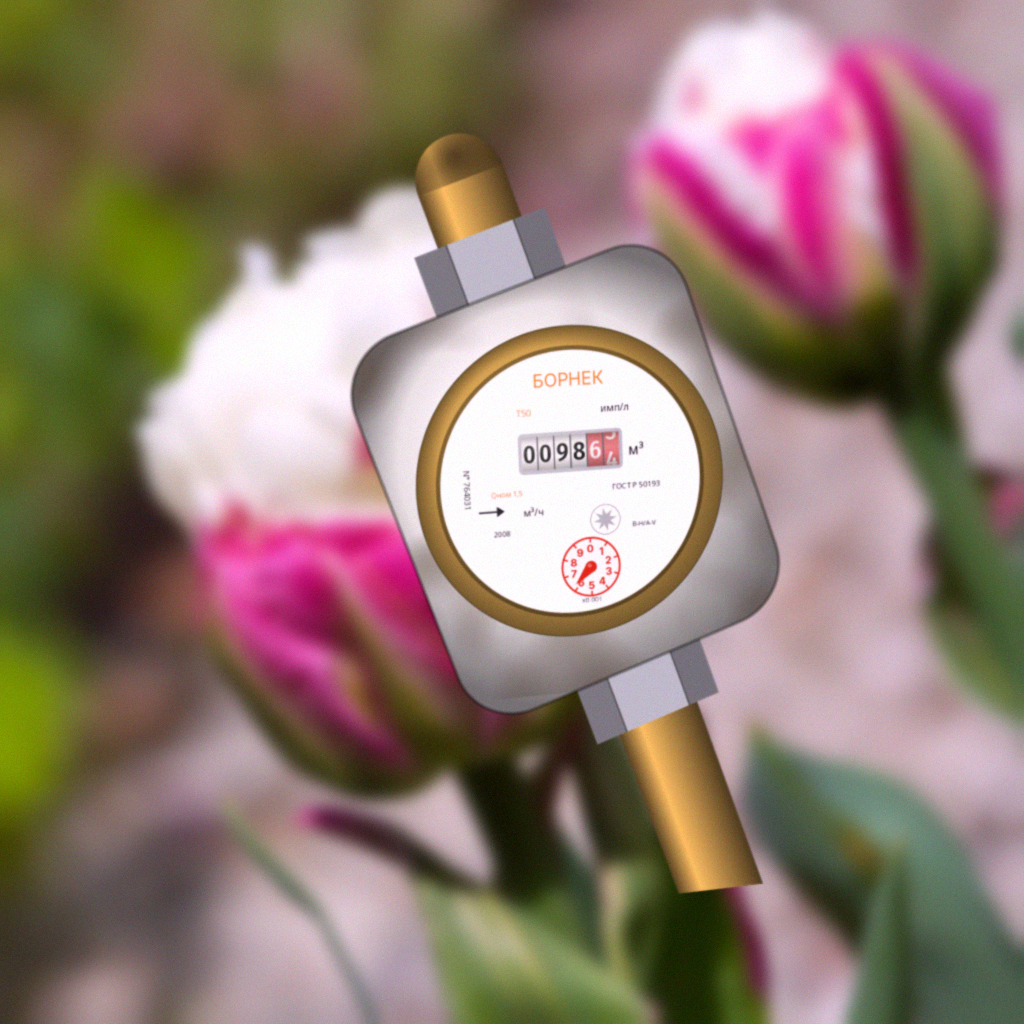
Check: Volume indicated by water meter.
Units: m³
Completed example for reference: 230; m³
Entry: 98.636; m³
